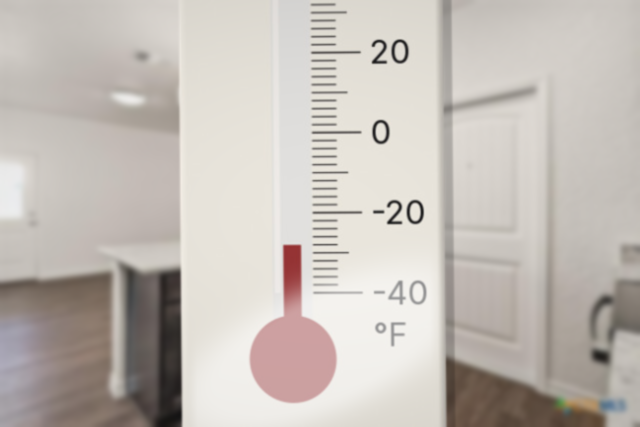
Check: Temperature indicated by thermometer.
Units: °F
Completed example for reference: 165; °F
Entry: -28; °F
